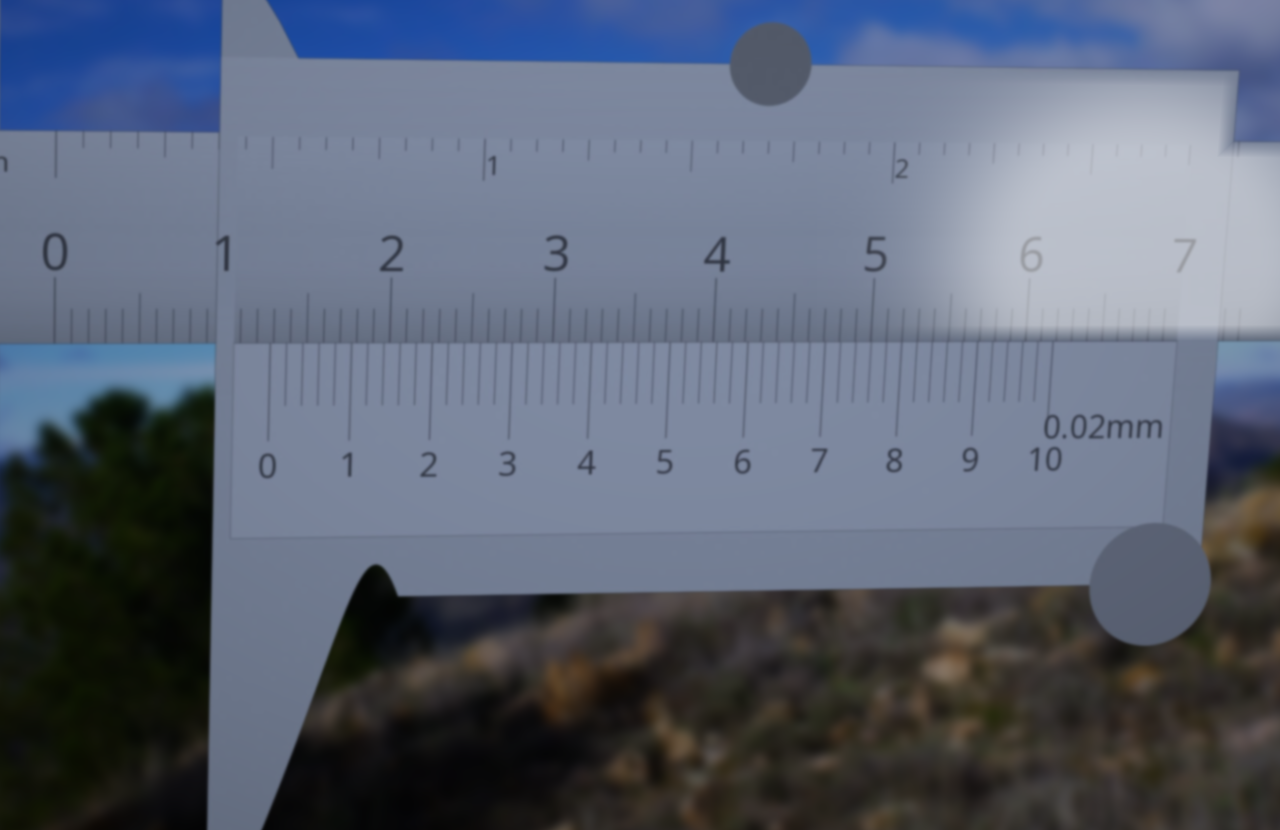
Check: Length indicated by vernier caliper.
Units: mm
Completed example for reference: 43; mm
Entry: 12.8; mm
